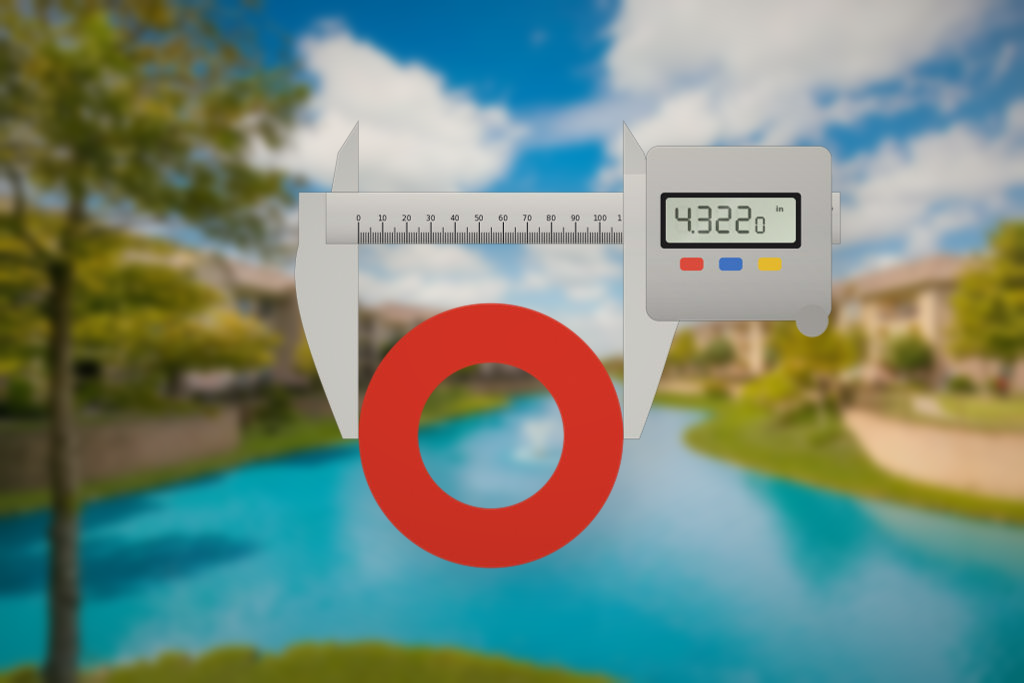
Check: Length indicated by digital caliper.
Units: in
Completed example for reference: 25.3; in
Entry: 4.3220; in
